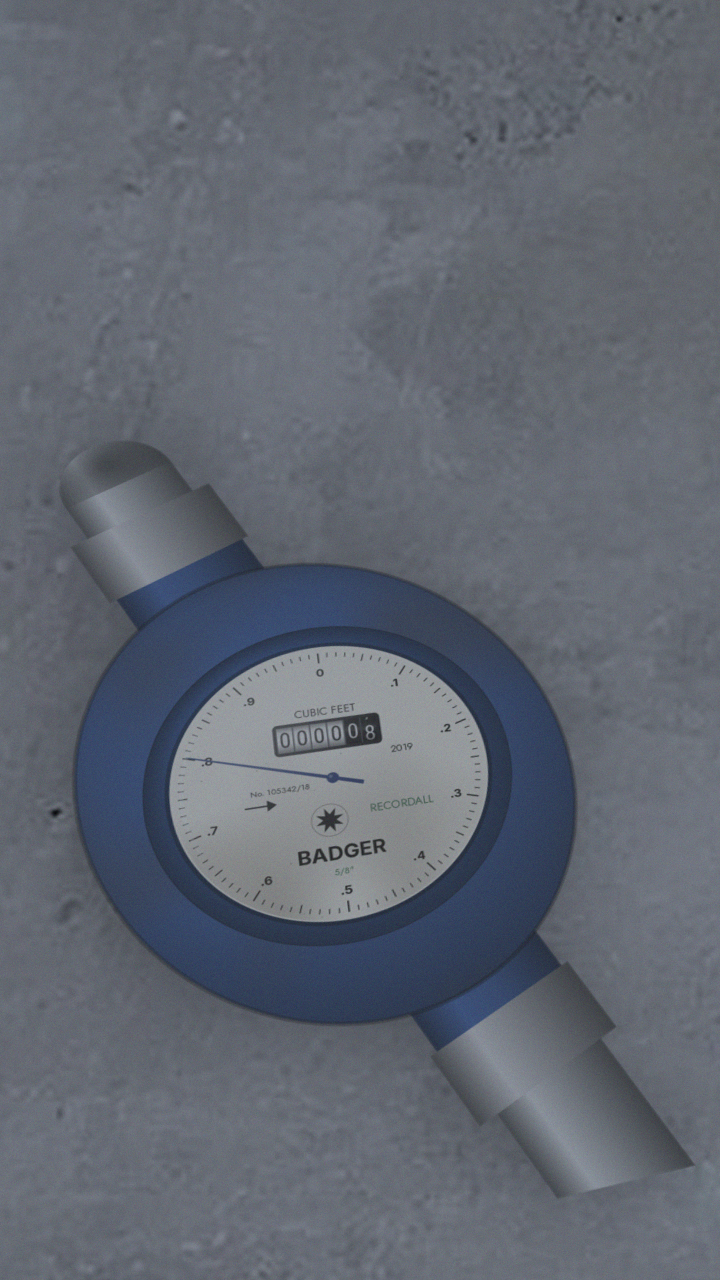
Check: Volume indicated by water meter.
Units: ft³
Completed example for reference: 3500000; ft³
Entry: 7.80; ft³
